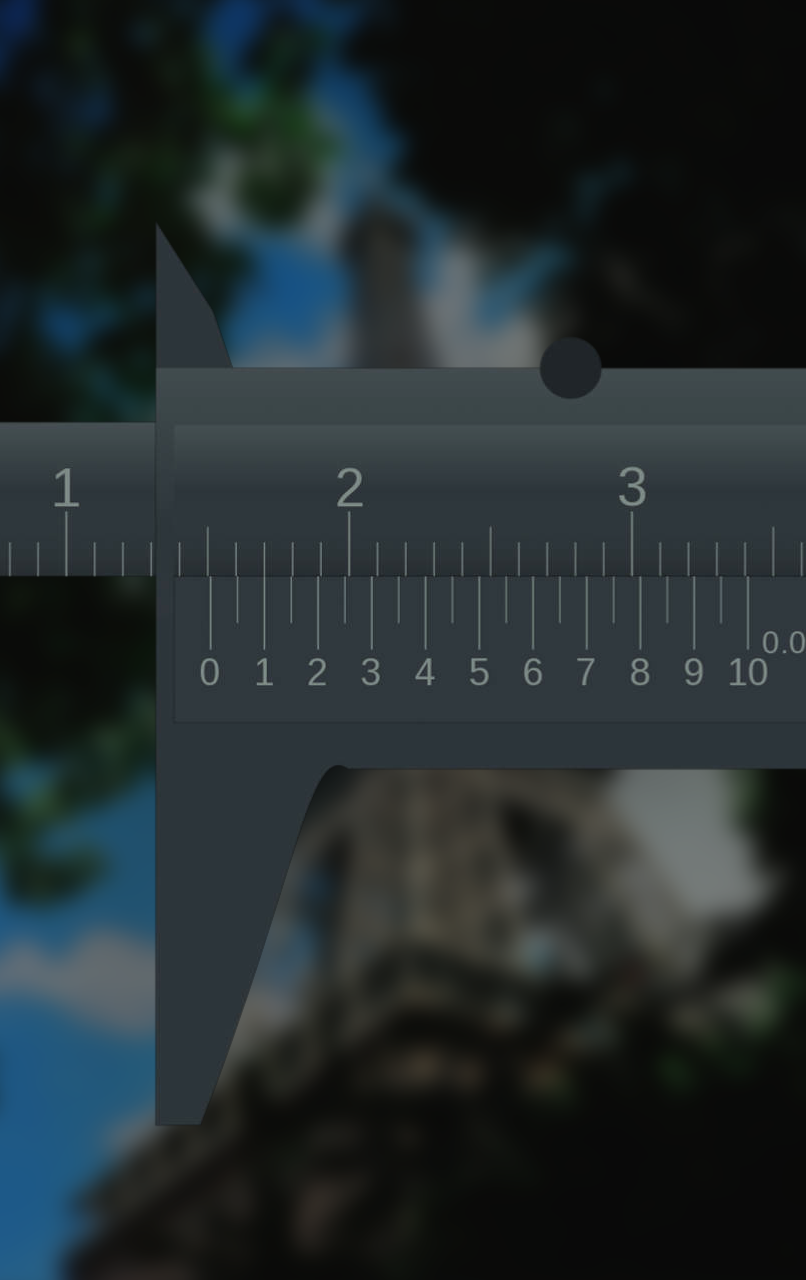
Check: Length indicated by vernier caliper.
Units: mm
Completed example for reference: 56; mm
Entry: 15.10; mm
